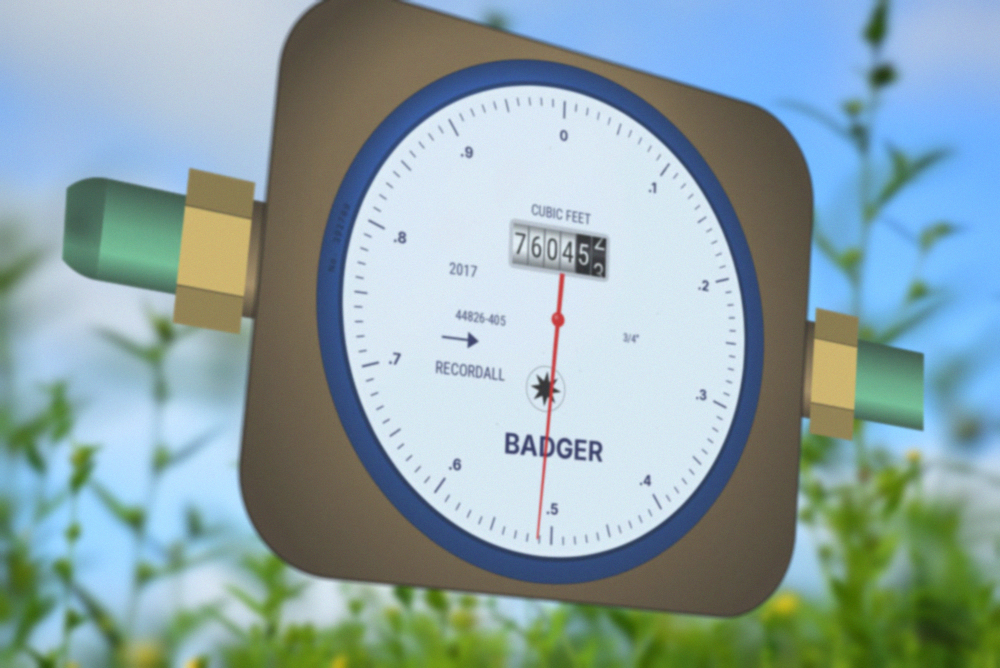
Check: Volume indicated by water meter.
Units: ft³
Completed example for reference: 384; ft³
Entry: 760452.51; ft³
